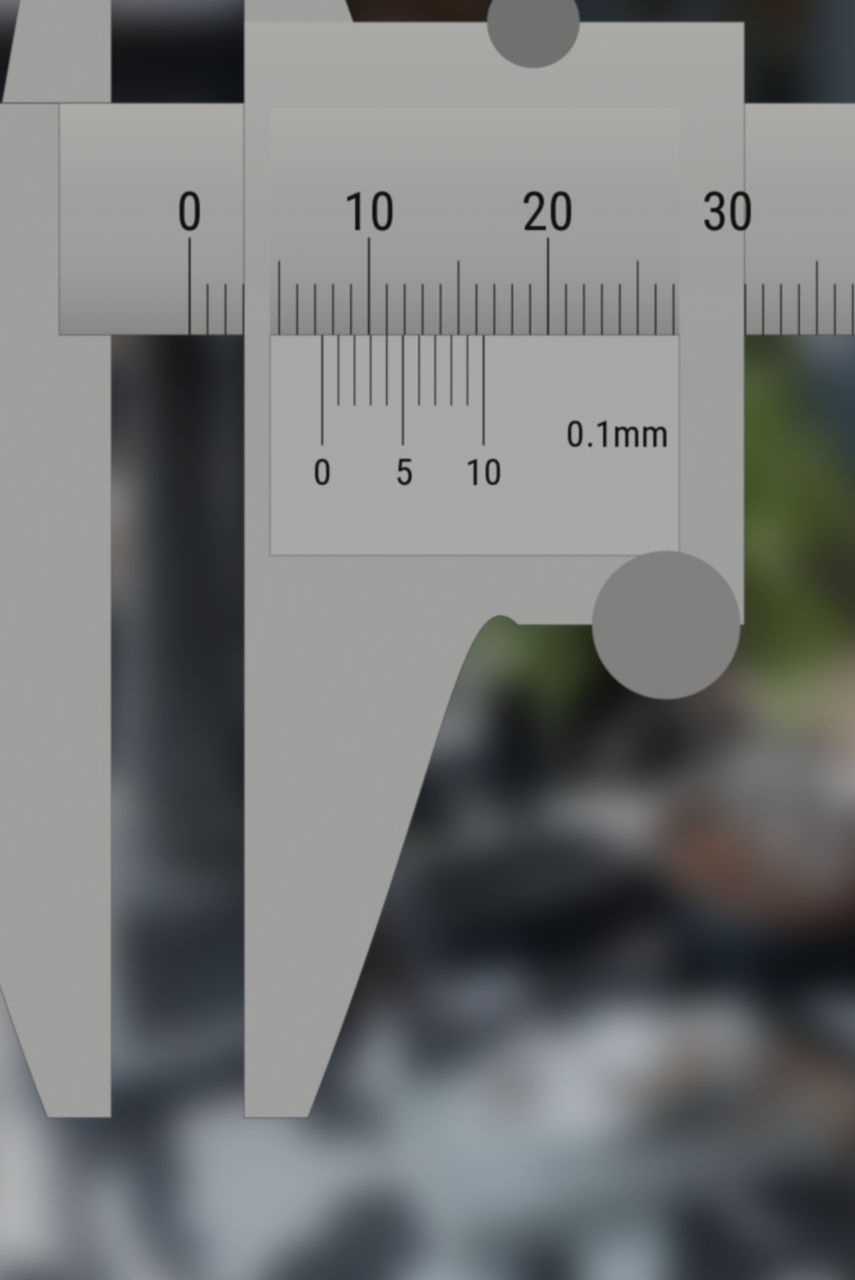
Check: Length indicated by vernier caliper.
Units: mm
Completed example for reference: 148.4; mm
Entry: 7.4; mm
